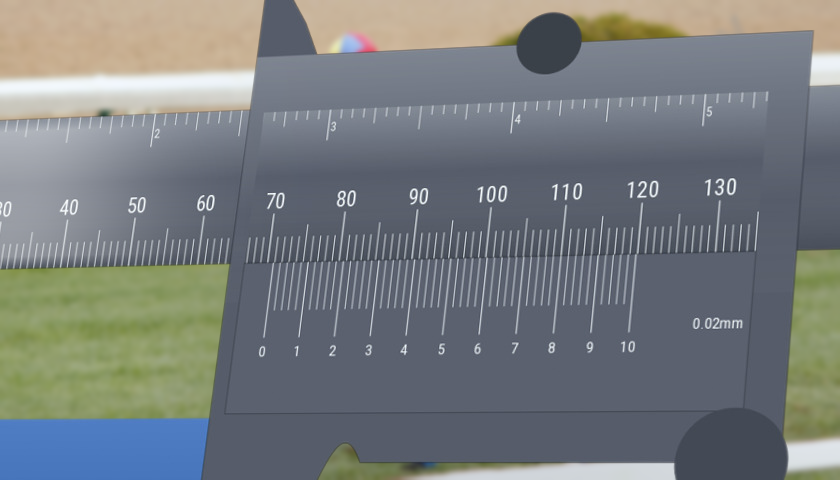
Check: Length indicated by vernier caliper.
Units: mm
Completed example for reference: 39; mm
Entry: 70.8; mm
